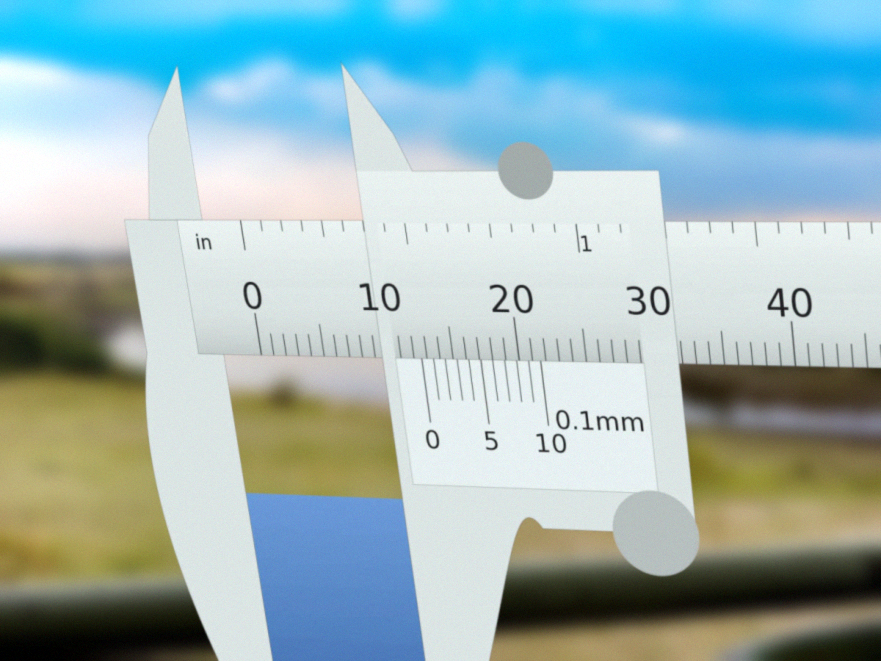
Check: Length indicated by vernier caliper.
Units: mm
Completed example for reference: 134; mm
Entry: 12.6; mm
